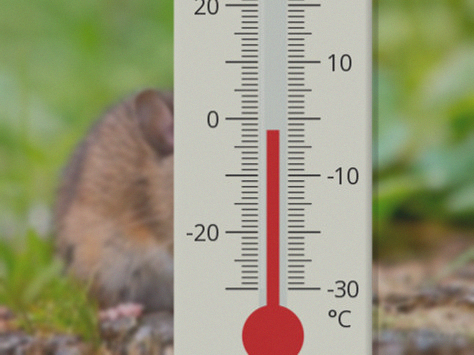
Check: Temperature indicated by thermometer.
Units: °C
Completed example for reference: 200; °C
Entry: -2; °C
